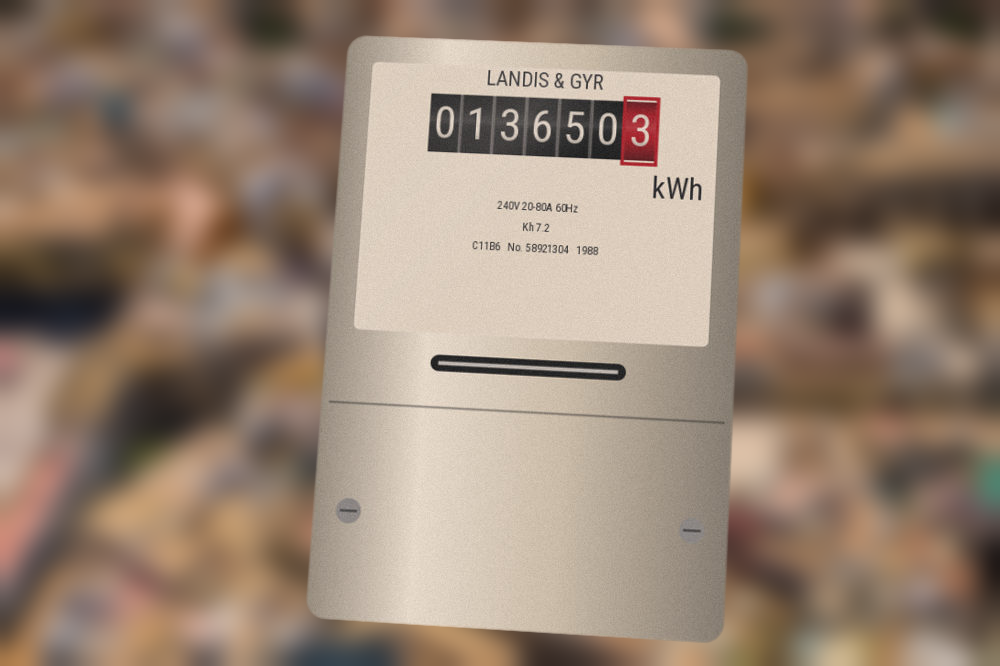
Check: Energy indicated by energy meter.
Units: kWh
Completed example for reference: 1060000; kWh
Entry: 13650.3; kWh
